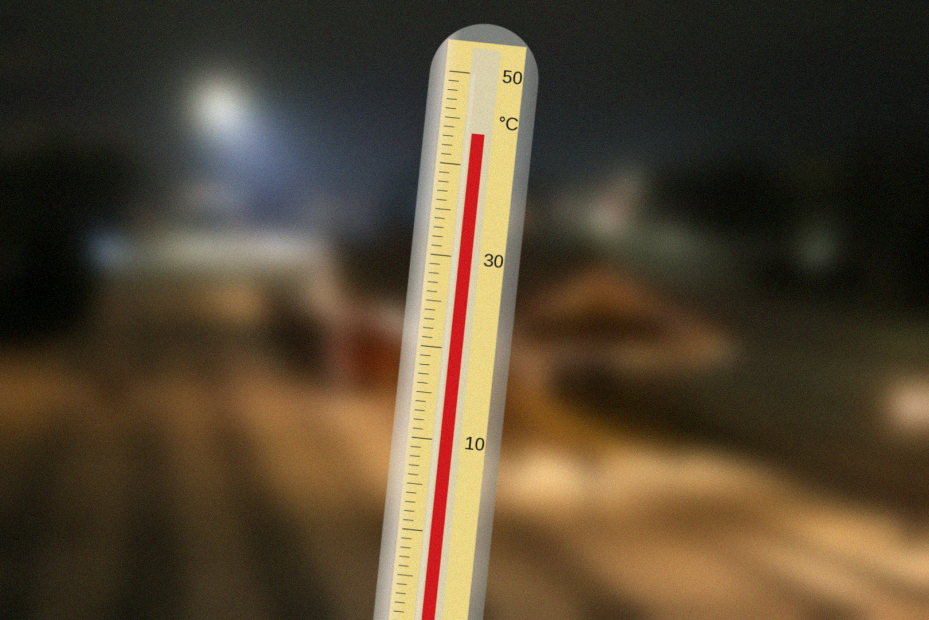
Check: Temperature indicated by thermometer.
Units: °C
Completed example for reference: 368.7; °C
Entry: 43.5; °C
